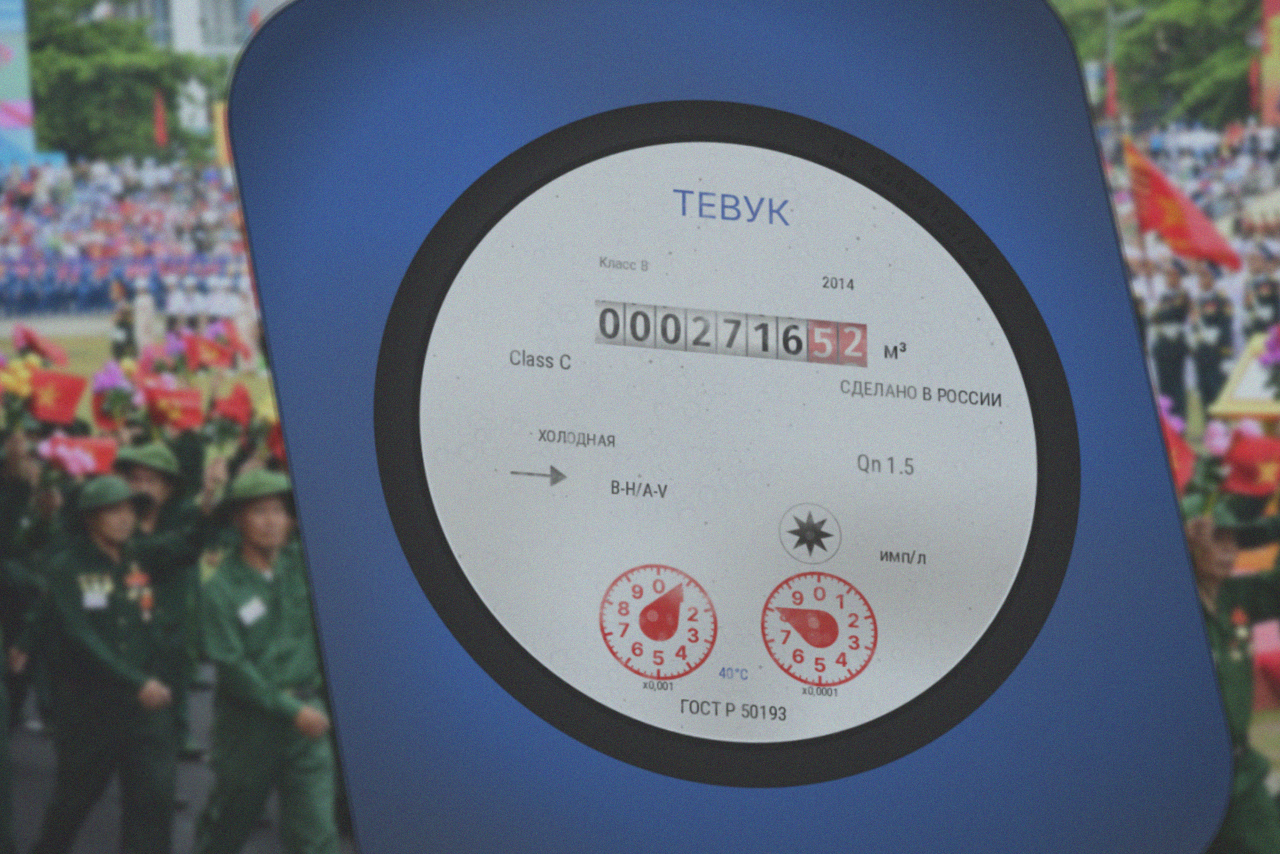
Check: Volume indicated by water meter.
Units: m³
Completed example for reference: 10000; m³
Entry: 2716.5208; m³
